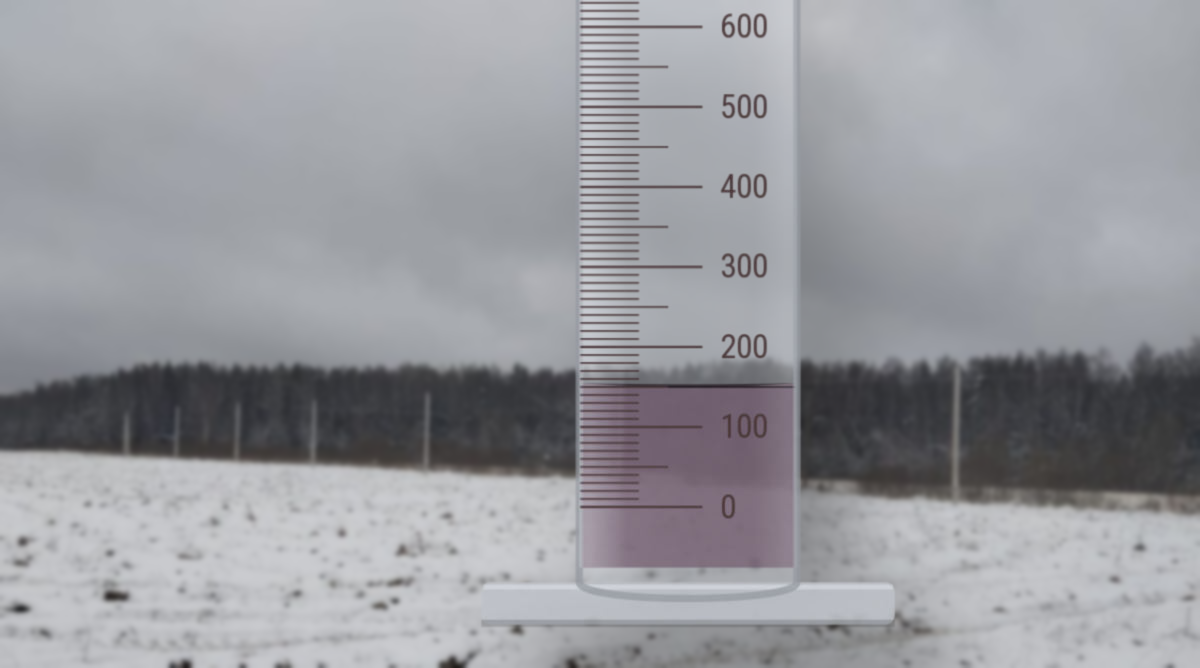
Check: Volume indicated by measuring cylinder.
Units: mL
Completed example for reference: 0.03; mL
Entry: 150; mL
